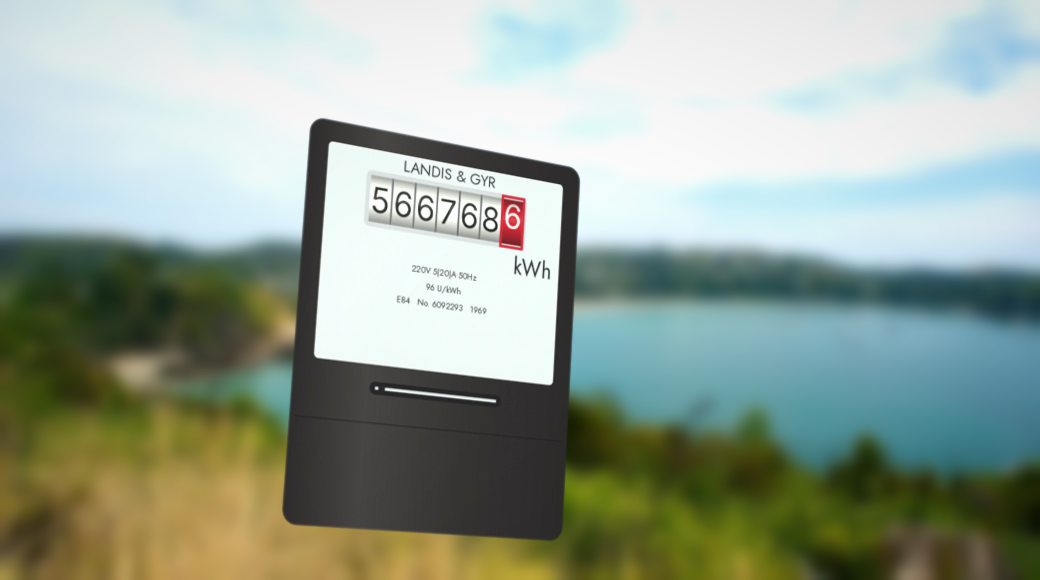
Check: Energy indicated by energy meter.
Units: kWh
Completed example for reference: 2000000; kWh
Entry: 566768.6; kWh
